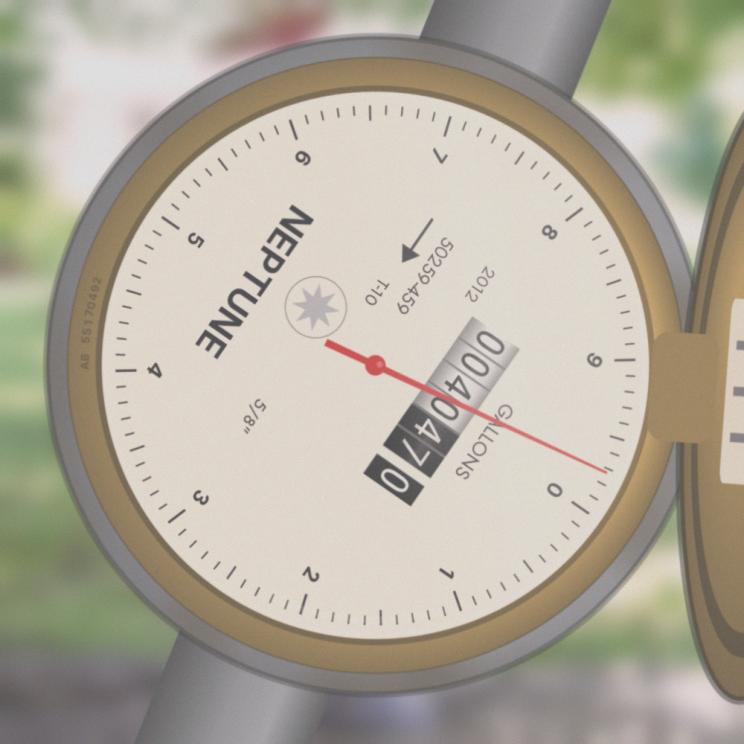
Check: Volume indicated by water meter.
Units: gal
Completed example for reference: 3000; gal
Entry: 40469.7; gal
